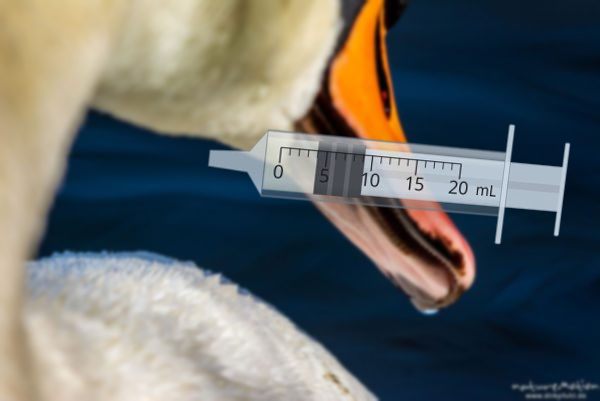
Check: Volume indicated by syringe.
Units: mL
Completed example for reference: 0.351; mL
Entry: 4; mL
